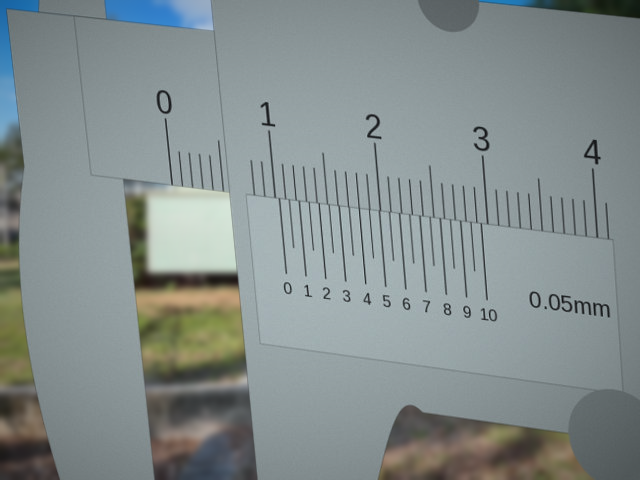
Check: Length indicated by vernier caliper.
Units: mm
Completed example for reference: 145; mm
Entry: 10.4; mm
